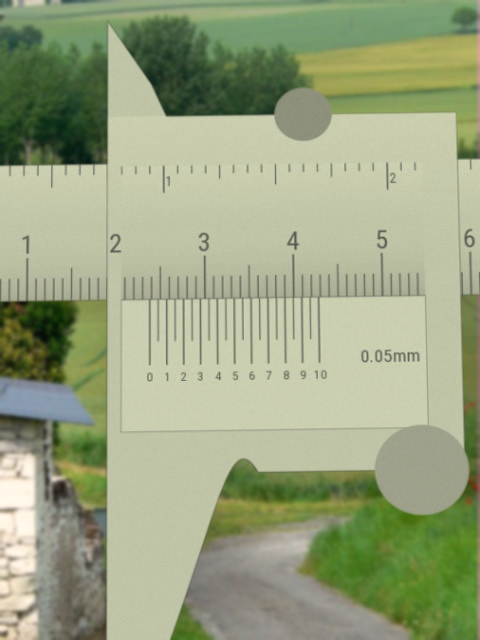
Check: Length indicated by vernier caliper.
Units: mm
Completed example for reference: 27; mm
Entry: 23.8; mm
